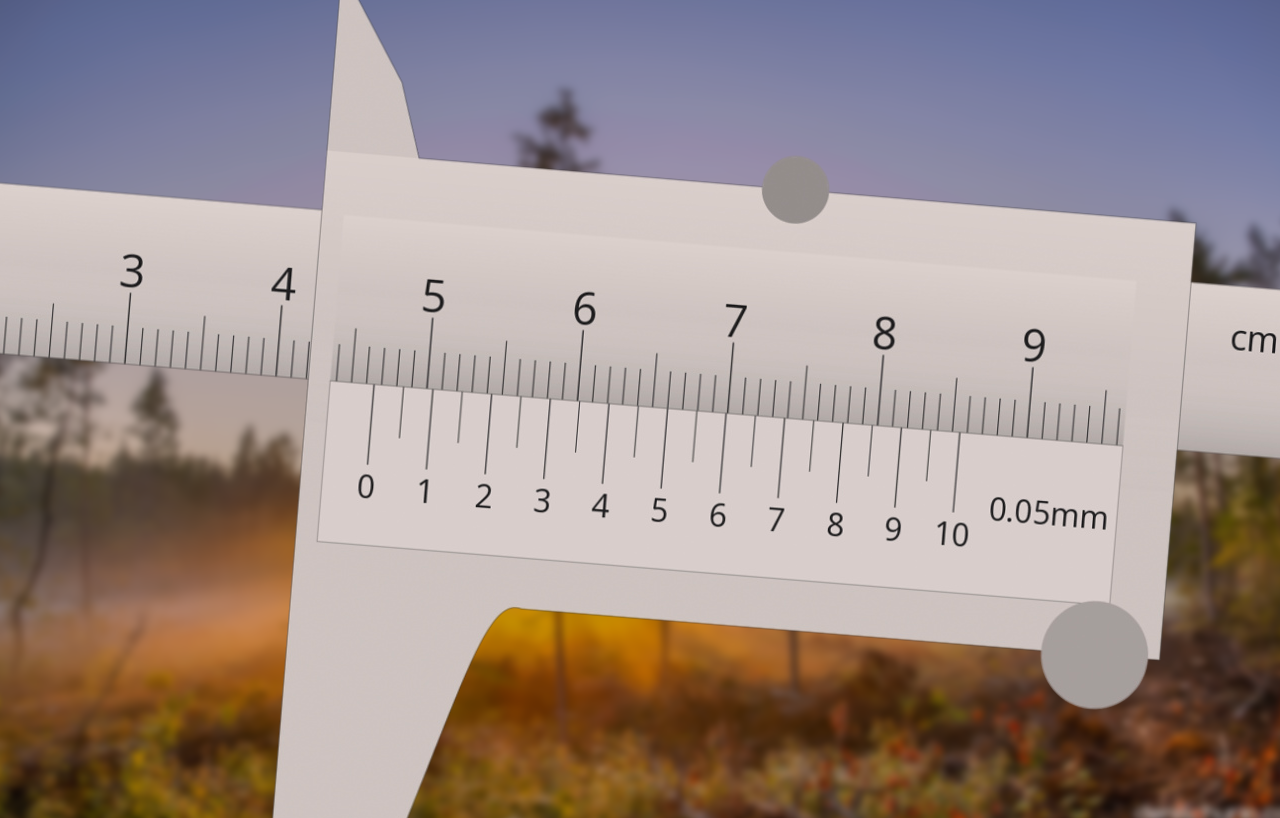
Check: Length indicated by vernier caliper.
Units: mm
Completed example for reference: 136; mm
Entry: 46.5; mm
